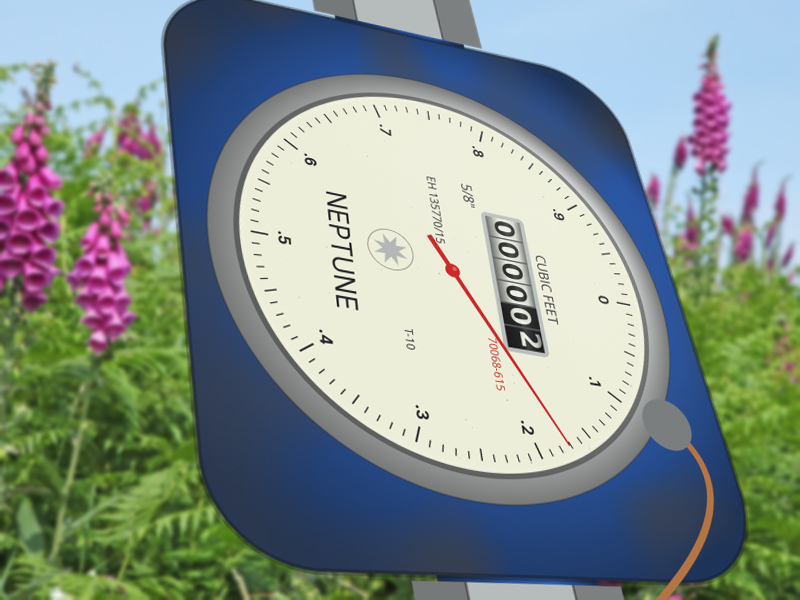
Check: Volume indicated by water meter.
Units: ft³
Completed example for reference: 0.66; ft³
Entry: 2.17; ft³
